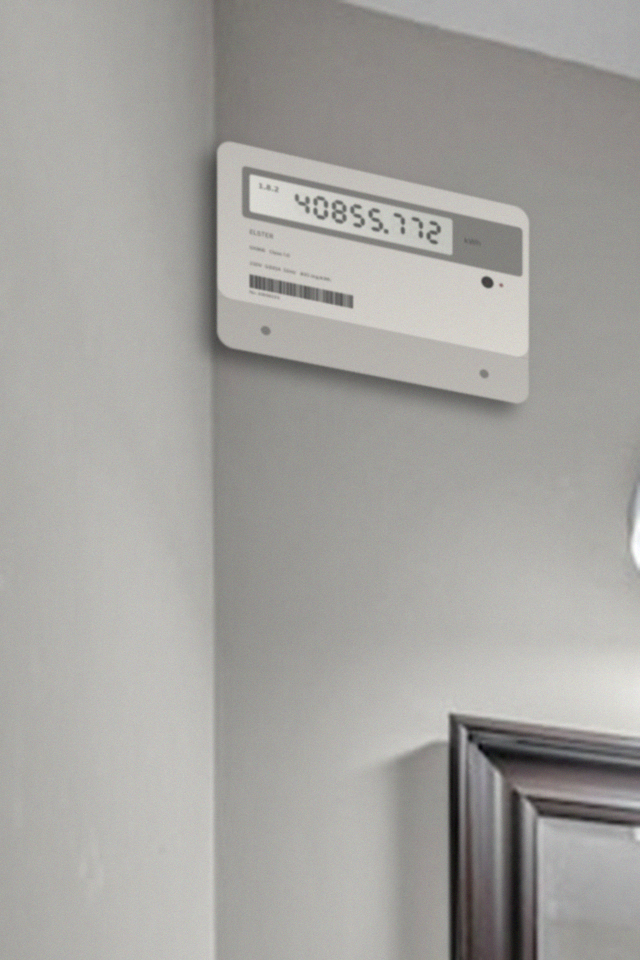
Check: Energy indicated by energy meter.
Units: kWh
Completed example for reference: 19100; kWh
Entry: 40855.772; kWh
